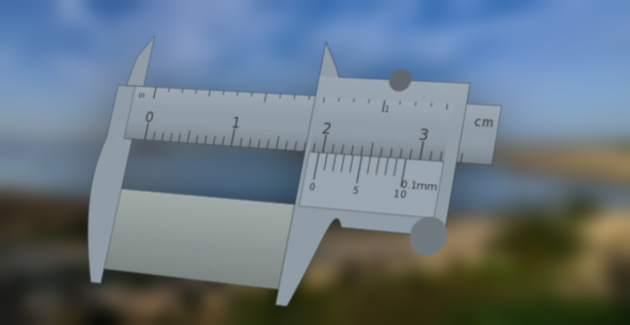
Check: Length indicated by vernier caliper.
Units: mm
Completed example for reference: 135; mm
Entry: 19.6; mm
